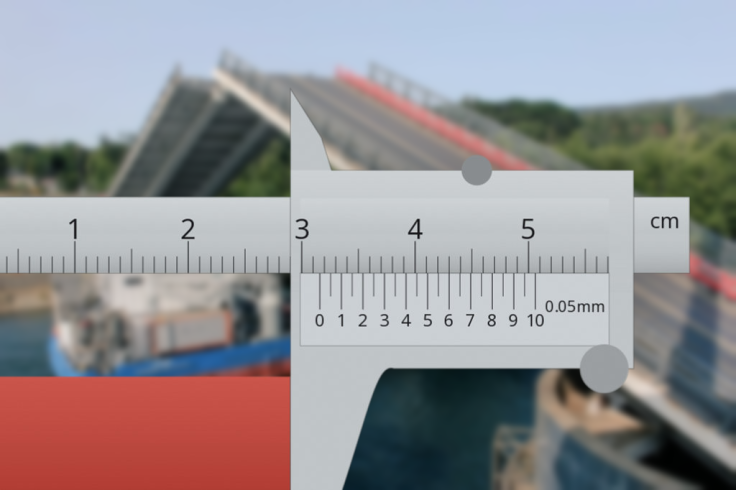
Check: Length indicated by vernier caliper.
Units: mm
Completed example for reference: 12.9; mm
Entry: 31.6; mm
